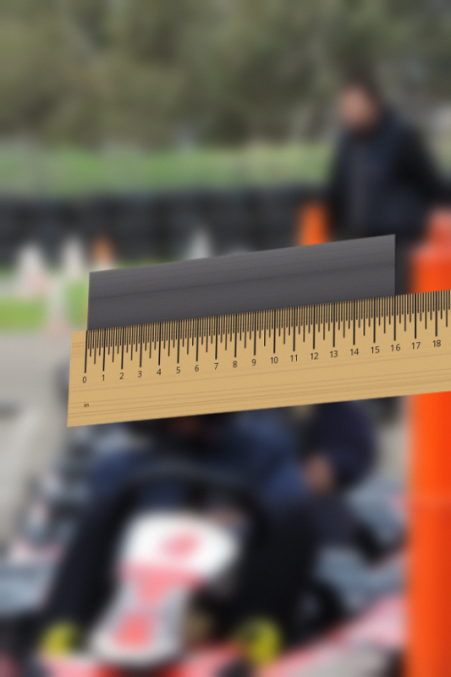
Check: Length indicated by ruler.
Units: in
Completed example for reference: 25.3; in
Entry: 16; in
